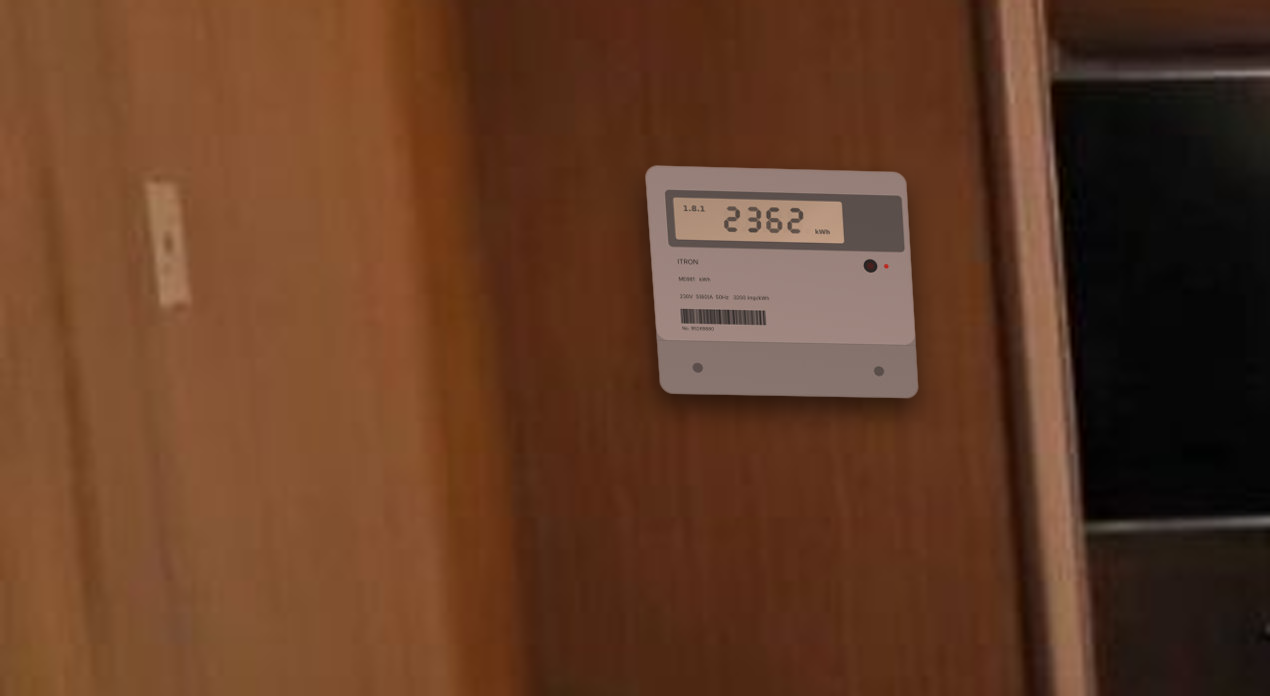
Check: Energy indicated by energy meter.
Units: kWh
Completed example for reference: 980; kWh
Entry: 2362; kWh
